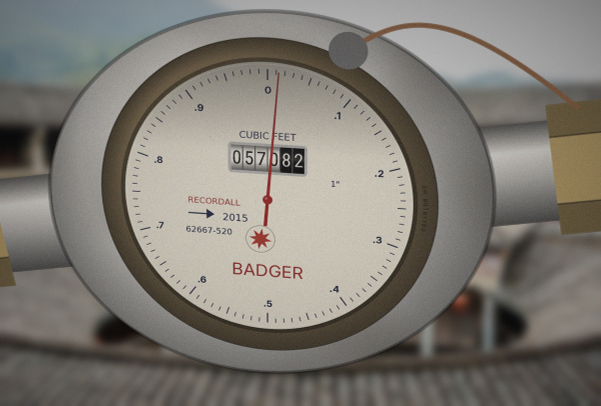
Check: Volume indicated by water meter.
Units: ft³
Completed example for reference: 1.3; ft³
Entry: 57082.01; ft³
